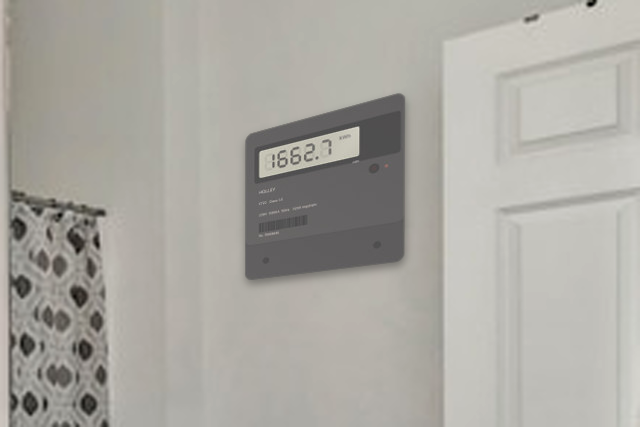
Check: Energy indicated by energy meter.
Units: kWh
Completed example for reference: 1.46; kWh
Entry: 1662.7; kWh
